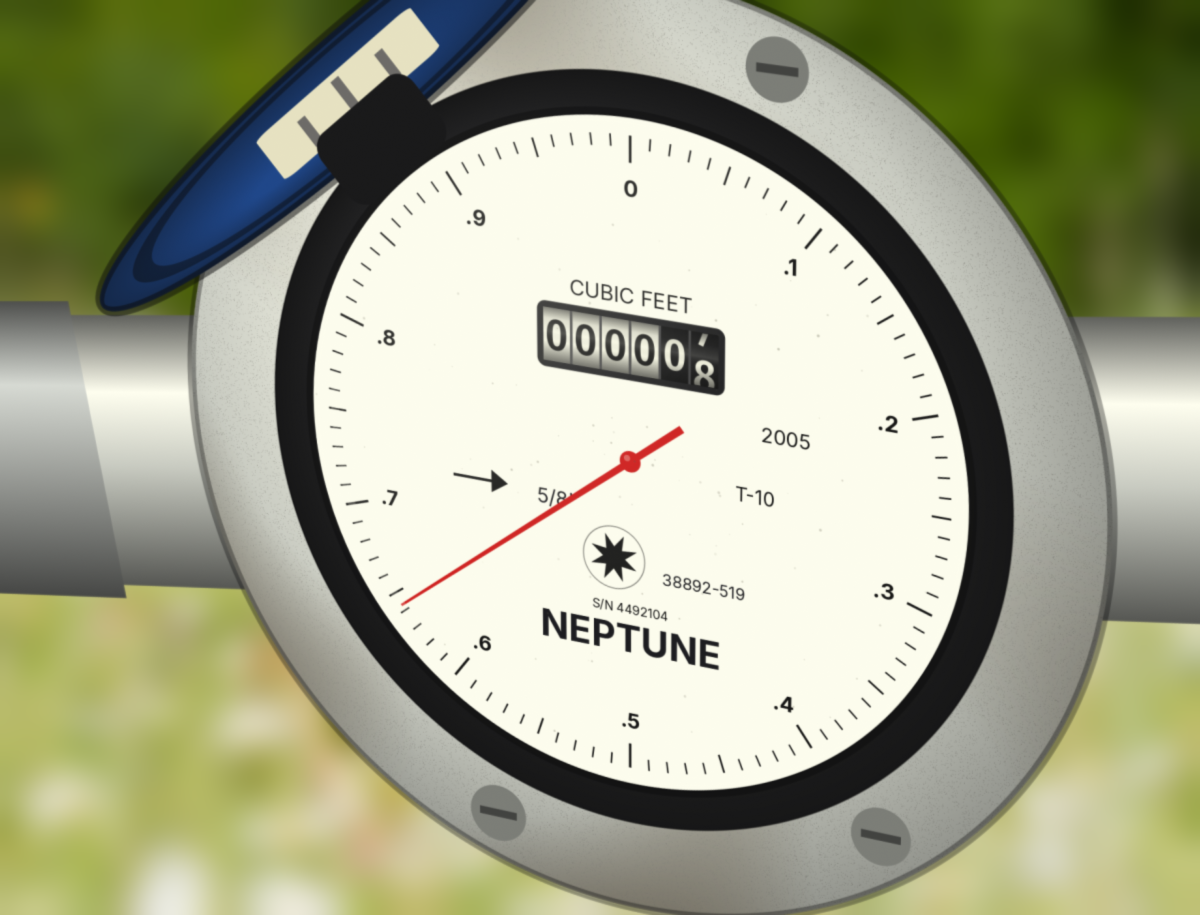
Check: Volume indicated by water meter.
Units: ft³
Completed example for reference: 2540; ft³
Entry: 7.64; ft³
